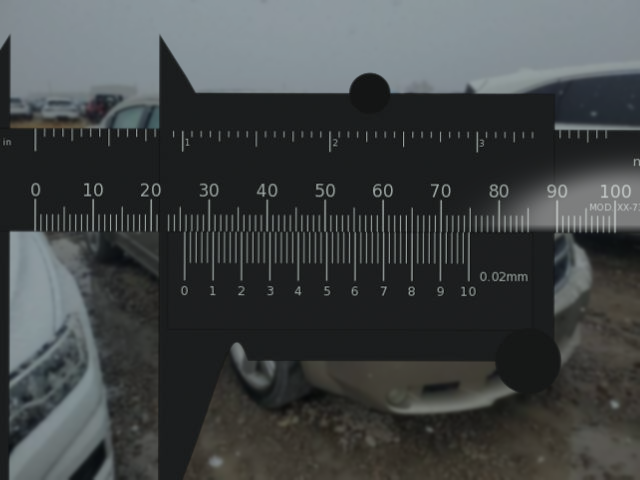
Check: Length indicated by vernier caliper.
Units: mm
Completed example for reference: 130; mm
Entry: 25.8; mm
